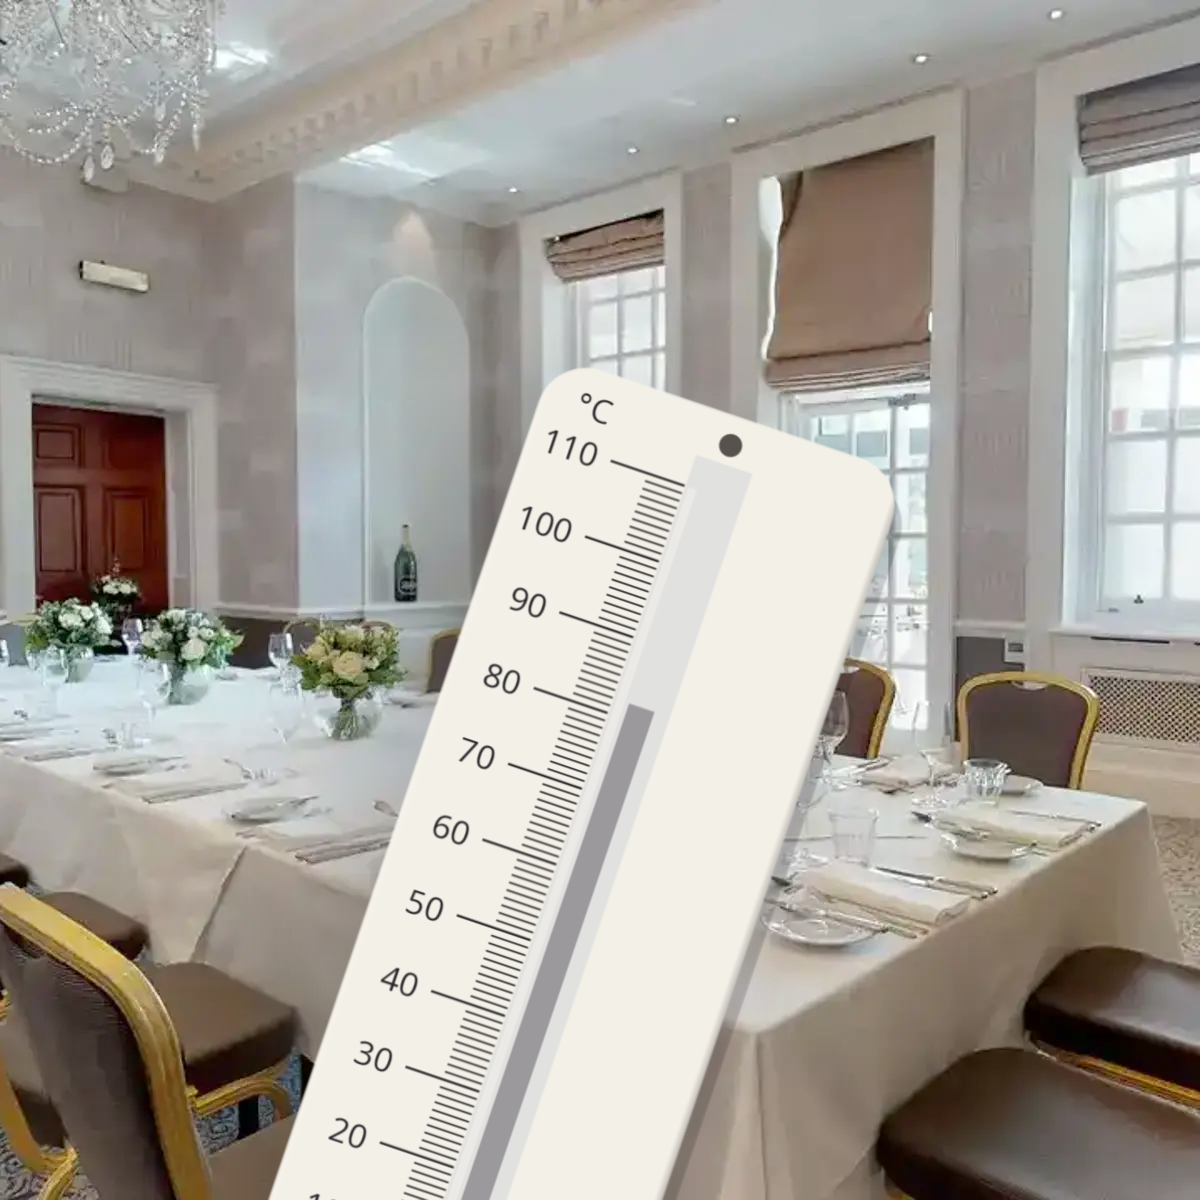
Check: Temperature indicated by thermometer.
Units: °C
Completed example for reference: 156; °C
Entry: 82; °C
